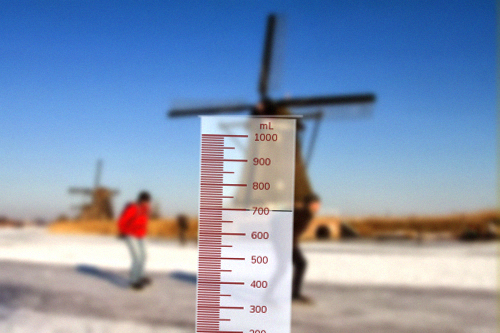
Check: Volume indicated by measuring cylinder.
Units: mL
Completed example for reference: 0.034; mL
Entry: 700; mL
